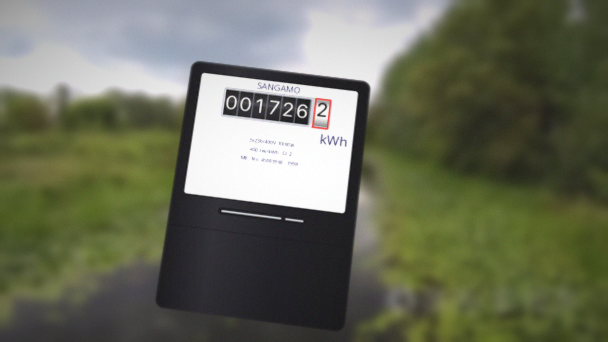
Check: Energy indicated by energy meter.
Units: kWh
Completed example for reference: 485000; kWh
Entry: 1726.2; kWh
